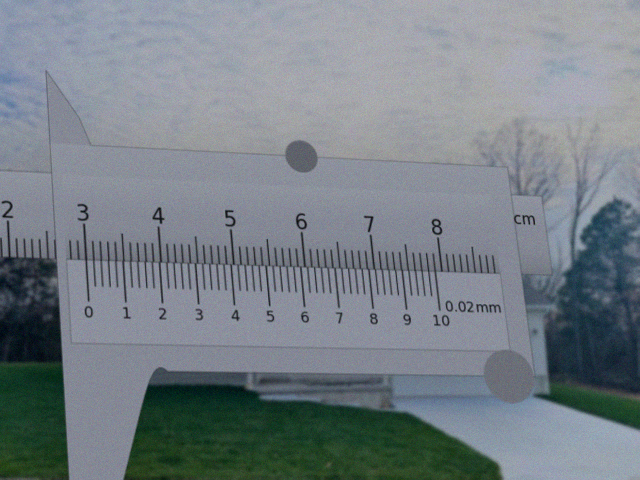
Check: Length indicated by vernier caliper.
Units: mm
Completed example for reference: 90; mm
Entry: 30.0; mm
